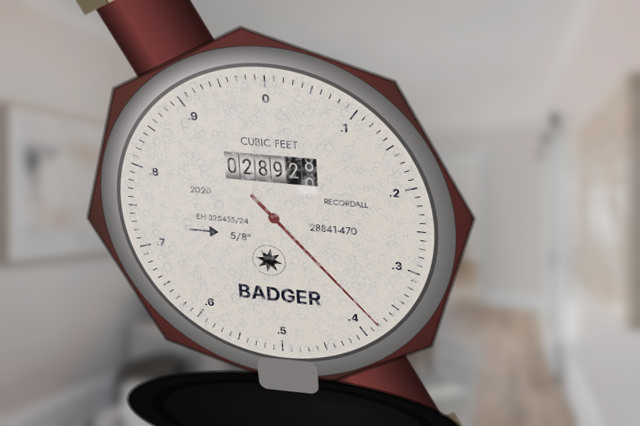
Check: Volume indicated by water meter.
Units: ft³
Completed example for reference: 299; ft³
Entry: 28928.38; ft³
